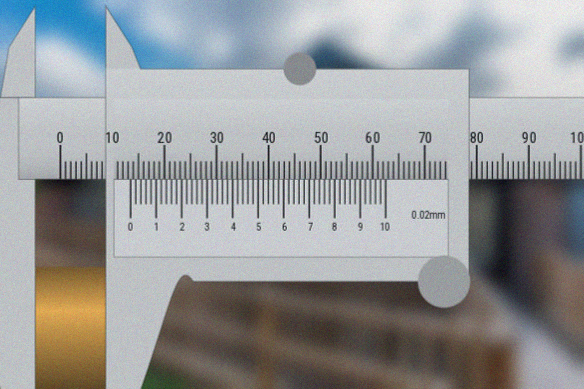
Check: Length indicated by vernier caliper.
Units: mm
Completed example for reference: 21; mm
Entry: 13.5; mm
